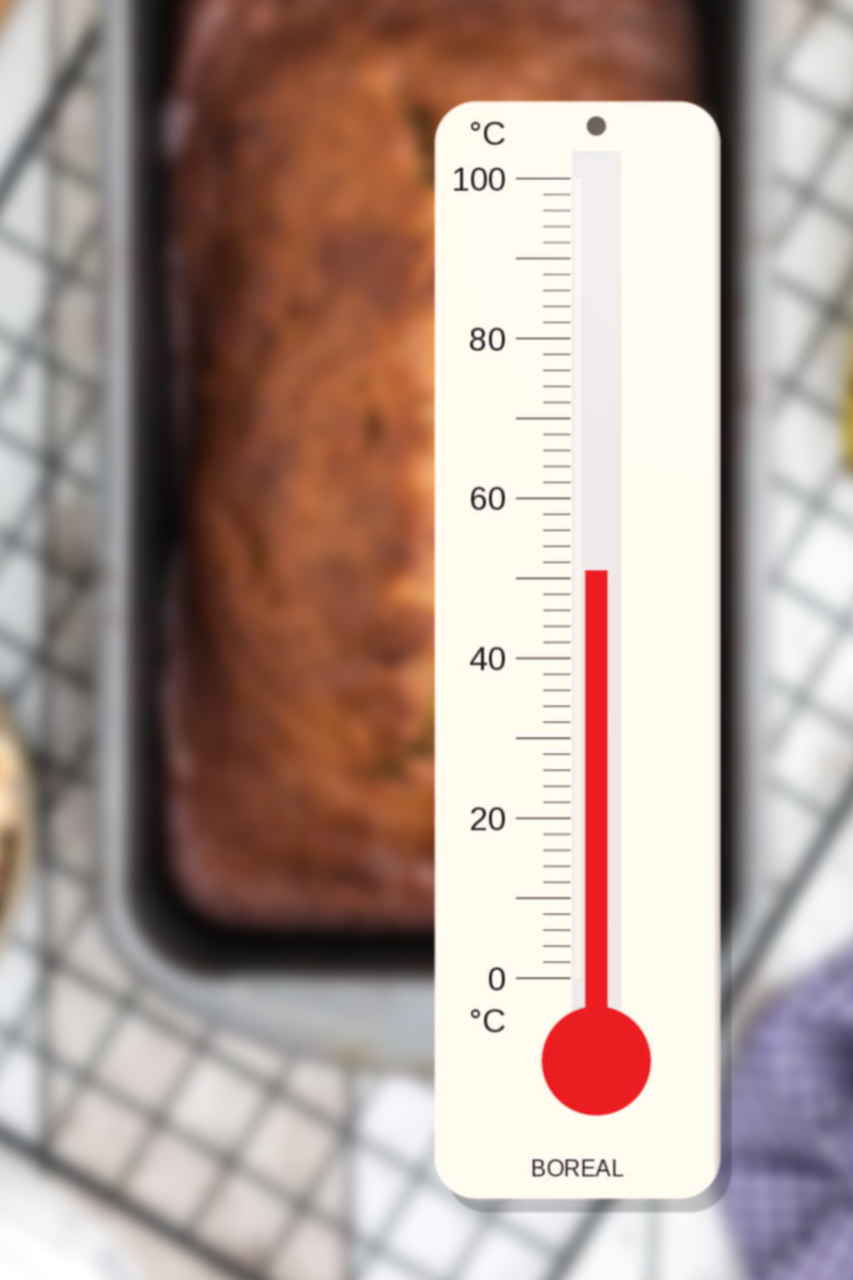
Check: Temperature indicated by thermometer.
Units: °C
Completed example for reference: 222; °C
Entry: 51; °C
